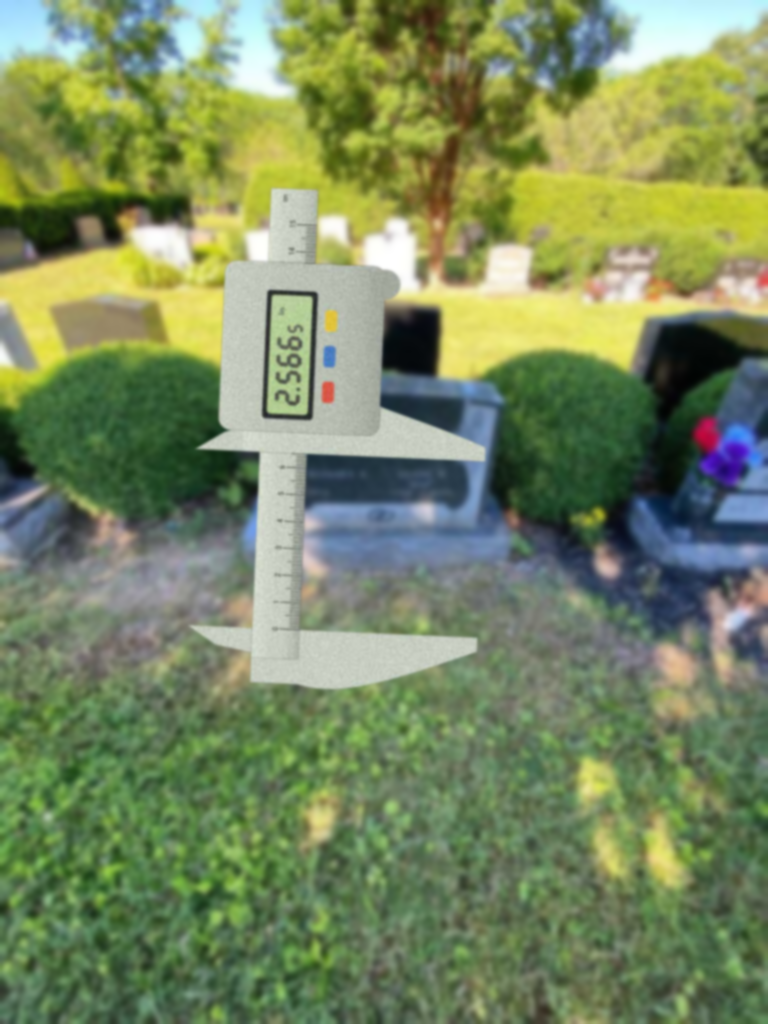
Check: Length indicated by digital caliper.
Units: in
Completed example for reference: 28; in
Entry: 2.5665; in
